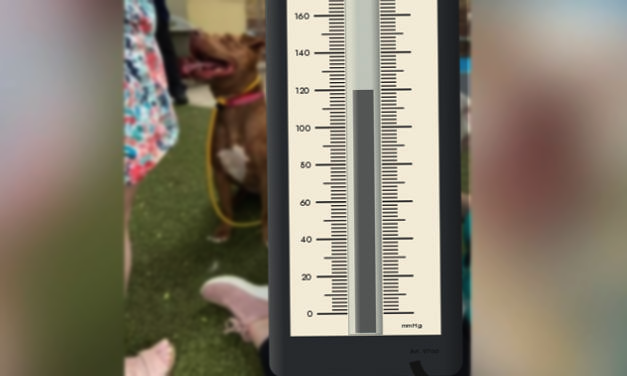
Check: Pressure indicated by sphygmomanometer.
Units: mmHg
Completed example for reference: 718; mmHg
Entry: 120; mmHg
